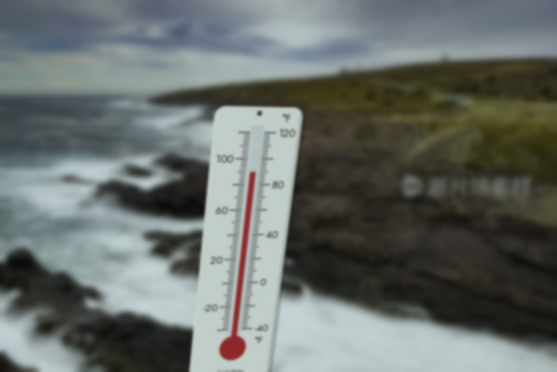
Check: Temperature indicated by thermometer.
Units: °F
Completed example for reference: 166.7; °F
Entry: 90; °F
